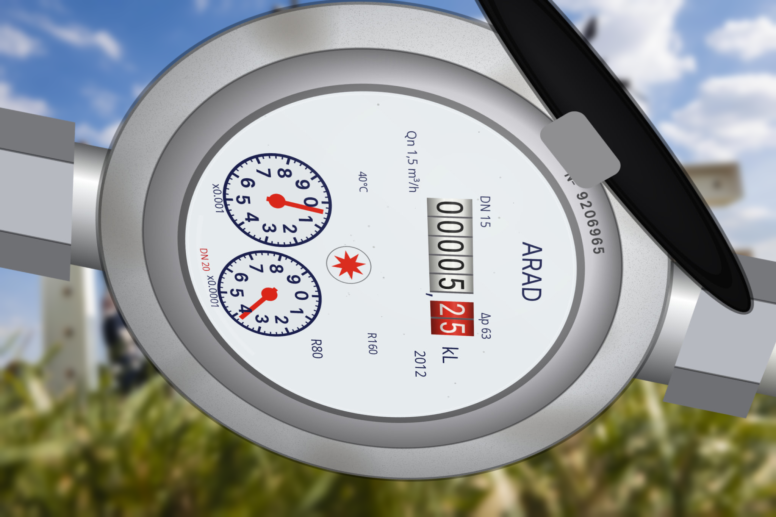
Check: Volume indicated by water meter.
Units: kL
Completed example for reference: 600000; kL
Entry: 5.2503; kL
